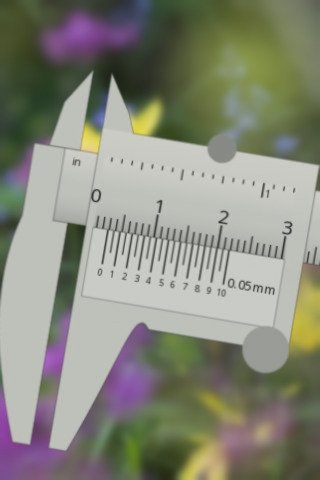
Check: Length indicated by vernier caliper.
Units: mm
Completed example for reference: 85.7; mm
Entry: 2.8; mm
